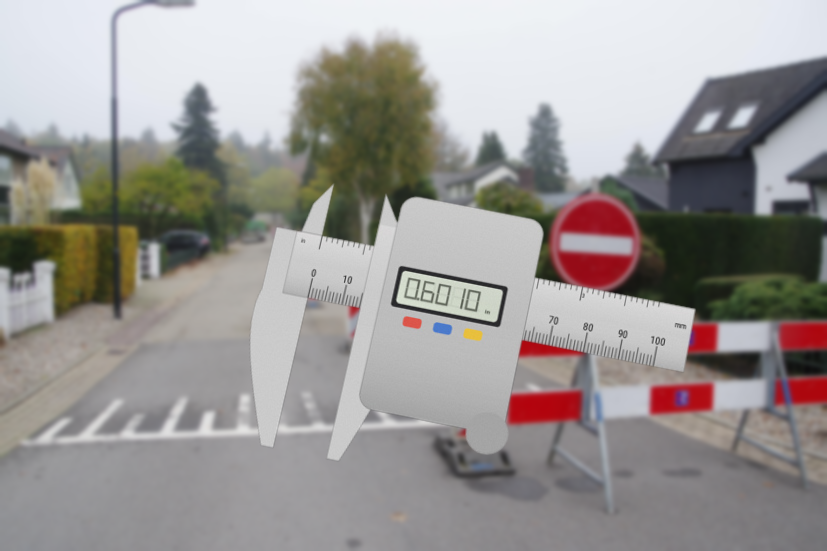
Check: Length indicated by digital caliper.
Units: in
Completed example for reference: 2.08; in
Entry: 0.6010; in
